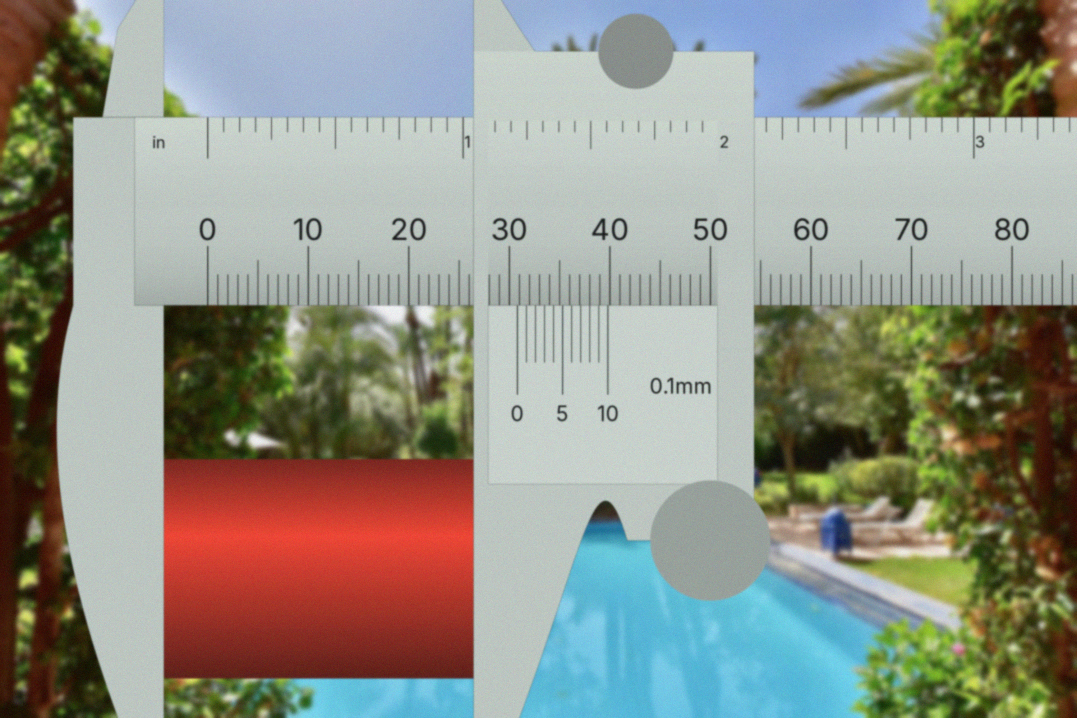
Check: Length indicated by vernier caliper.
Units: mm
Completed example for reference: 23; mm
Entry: 30.8; mm
